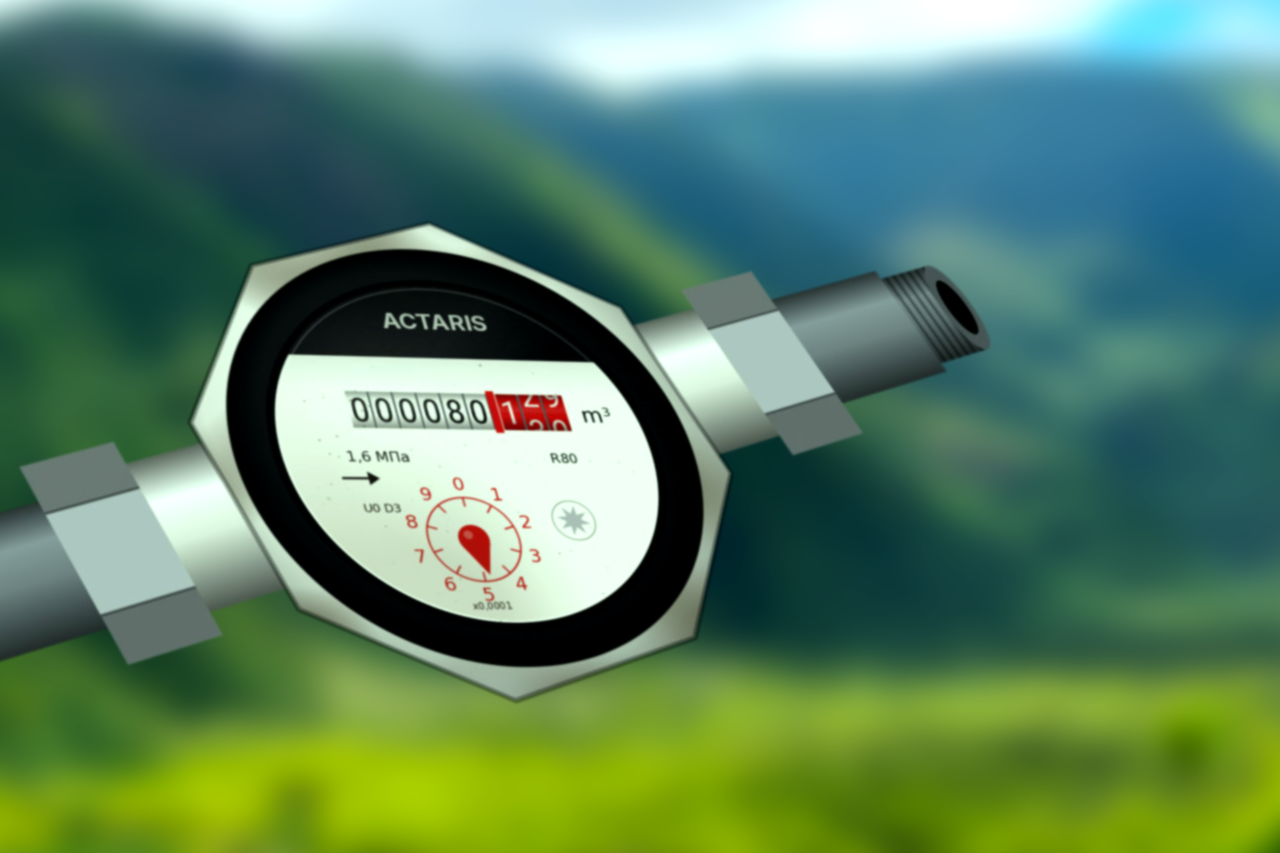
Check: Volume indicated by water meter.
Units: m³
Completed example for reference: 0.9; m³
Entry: 80.1294; m³
